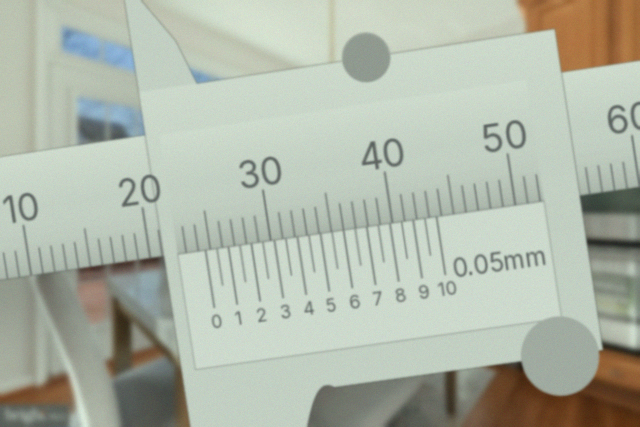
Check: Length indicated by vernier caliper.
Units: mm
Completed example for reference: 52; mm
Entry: 24.6; mm
